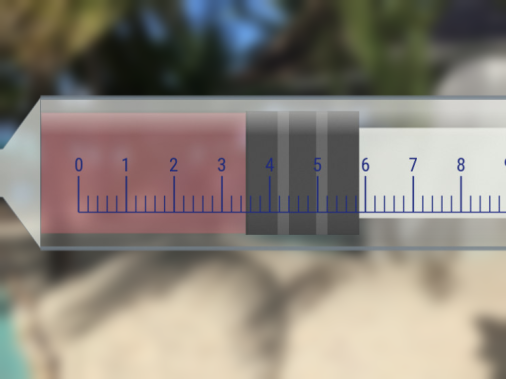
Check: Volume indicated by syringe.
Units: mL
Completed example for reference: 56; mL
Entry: 3.5; mL
